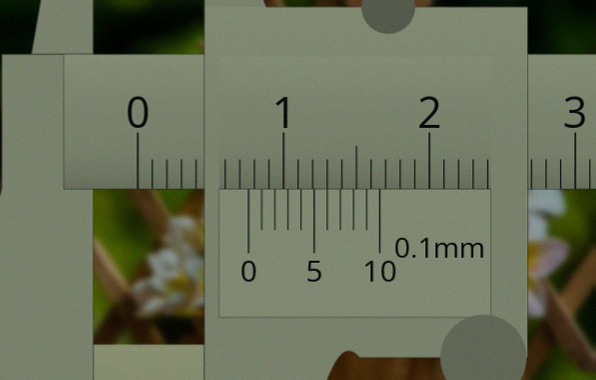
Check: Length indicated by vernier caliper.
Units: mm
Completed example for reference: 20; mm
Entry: 7.6; mm
